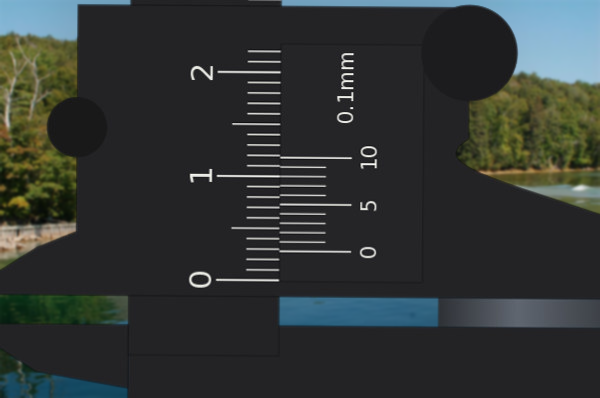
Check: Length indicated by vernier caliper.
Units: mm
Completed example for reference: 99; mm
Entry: 2.8; mm
